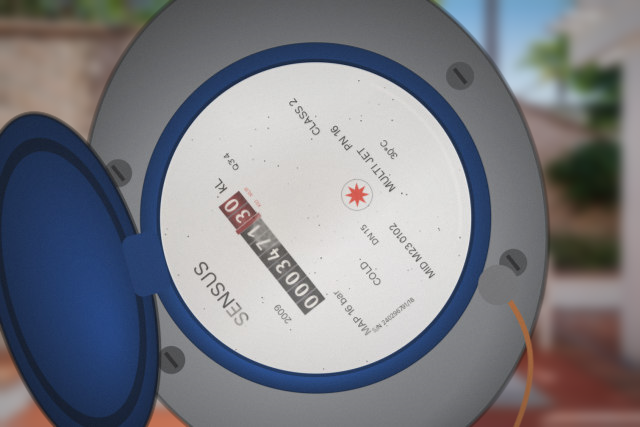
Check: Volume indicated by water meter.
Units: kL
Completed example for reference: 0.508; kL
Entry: 3471.30; kL
